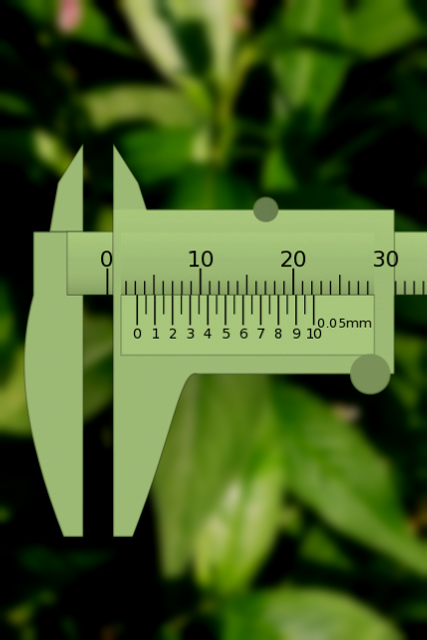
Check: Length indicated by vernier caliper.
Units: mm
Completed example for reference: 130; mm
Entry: 3.2; mm
